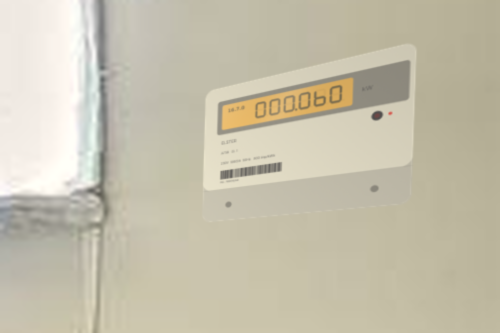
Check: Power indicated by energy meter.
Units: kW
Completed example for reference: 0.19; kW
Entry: 0.060; kW
